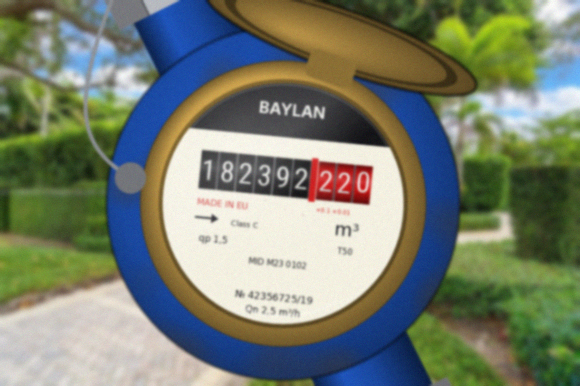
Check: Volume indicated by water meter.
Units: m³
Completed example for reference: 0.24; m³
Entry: 182392.220; m³
